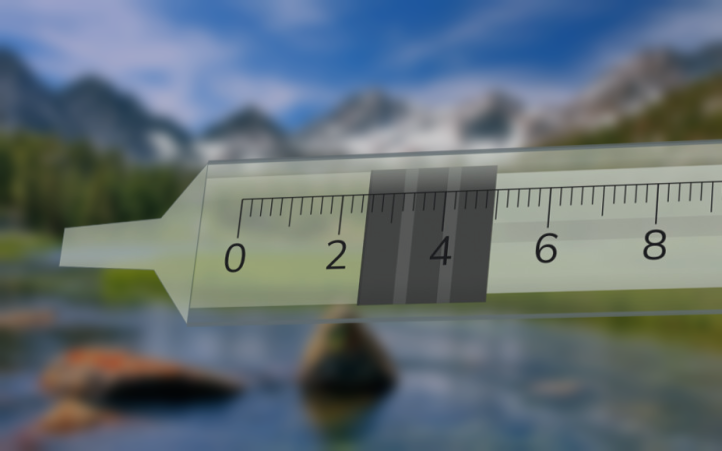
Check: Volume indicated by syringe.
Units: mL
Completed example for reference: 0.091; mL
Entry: 2.5; mL
